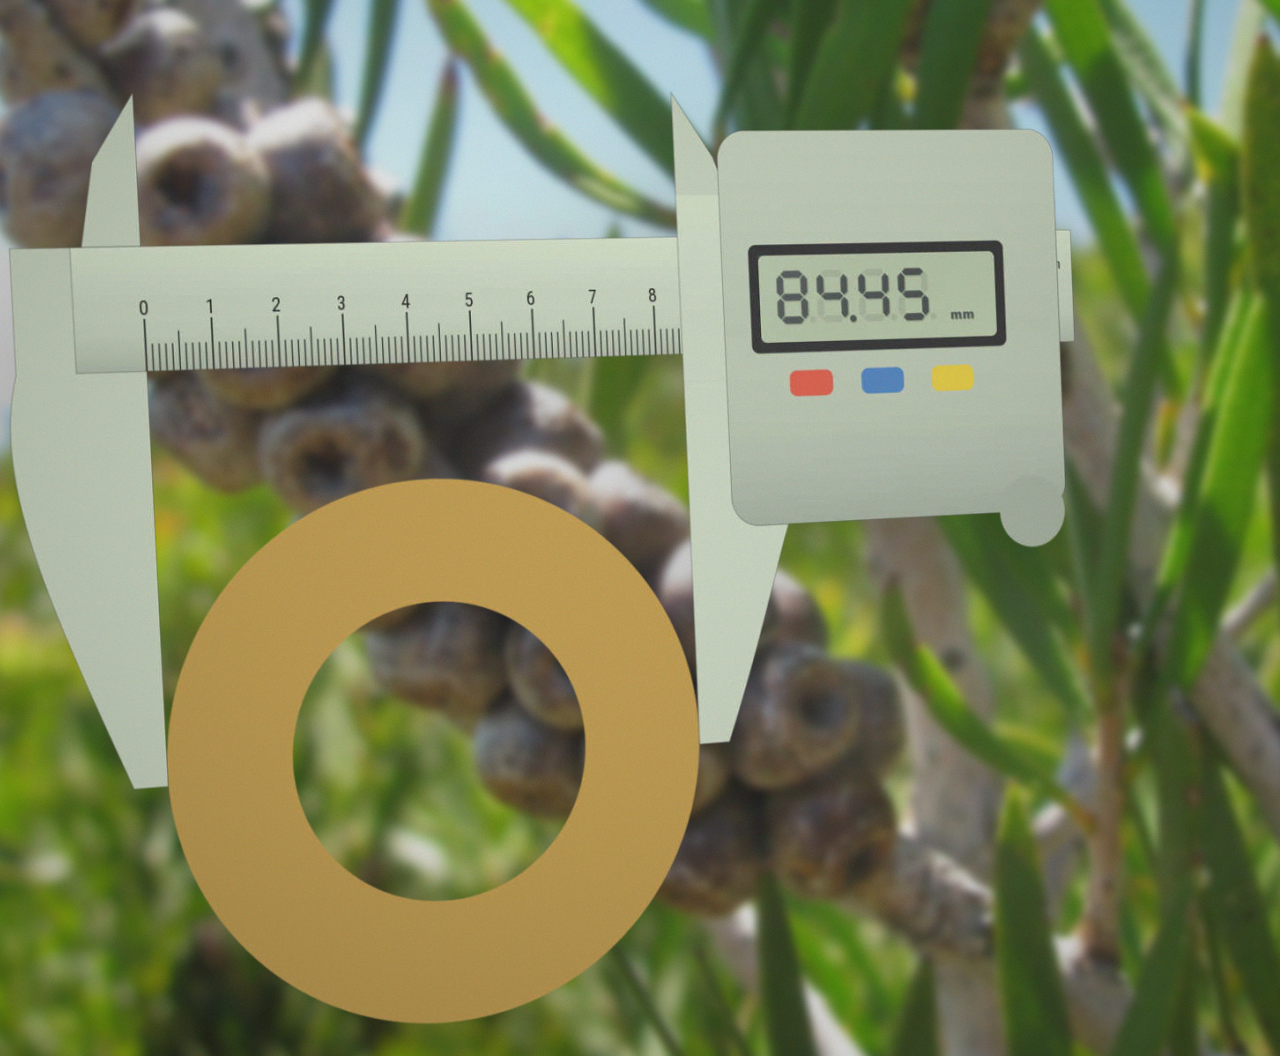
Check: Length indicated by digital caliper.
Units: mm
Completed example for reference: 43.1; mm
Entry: 84.45; mm
